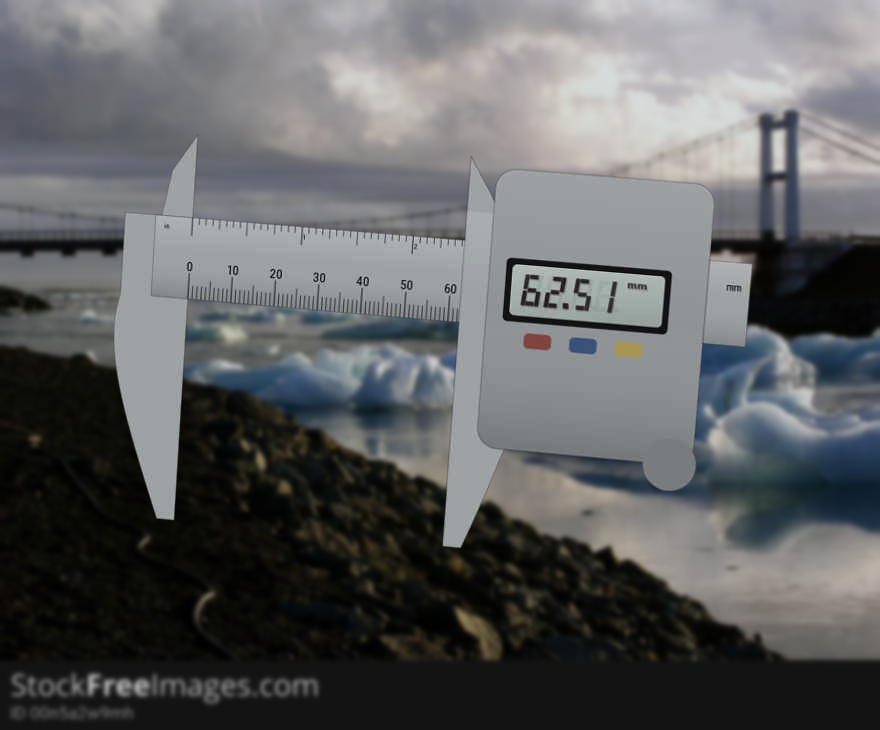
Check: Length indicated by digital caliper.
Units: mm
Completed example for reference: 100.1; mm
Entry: 62.51; mm
